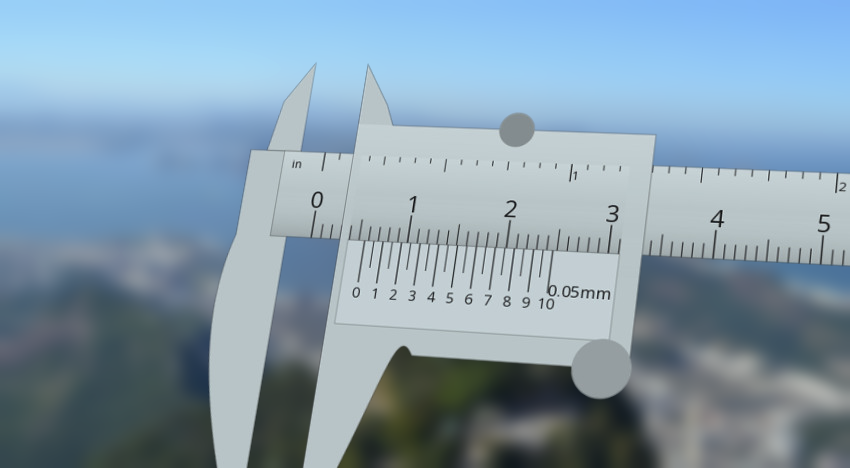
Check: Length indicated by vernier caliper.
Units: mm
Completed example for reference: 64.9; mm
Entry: 5.6; mm
